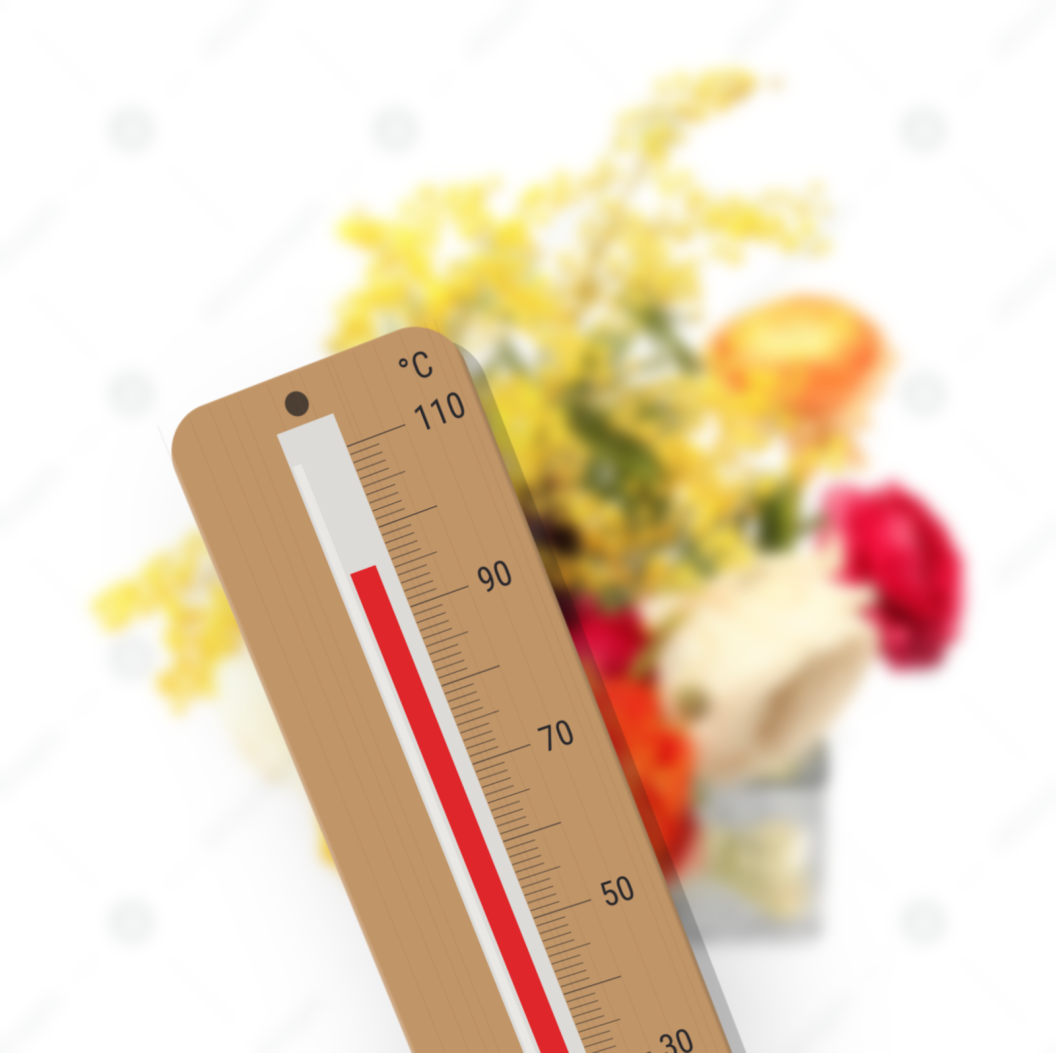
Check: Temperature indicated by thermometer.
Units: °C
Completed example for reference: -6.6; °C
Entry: 96; °C
